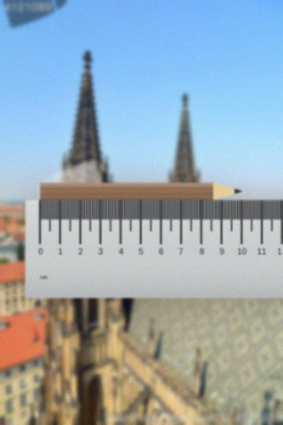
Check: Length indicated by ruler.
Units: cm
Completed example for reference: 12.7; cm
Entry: 10; cm
